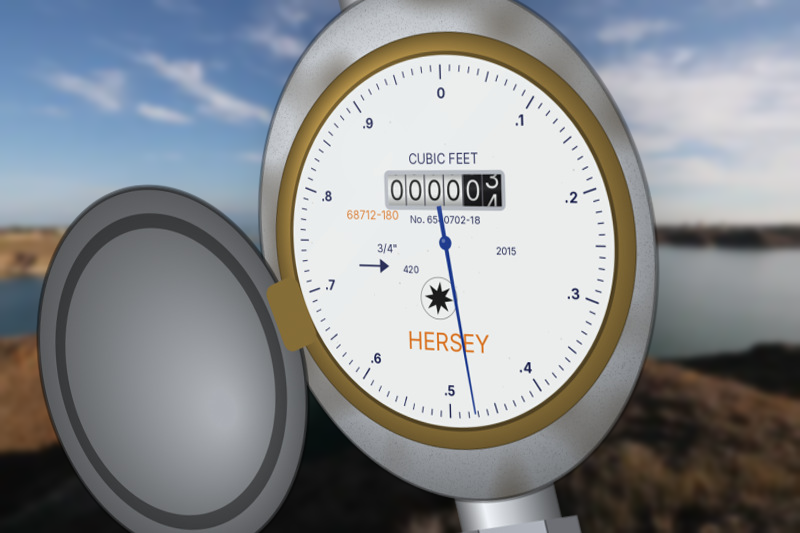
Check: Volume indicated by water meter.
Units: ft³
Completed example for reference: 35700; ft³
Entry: 3.47; ft³
